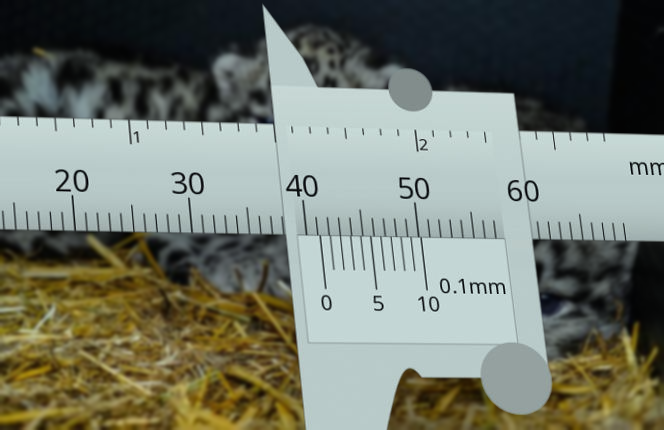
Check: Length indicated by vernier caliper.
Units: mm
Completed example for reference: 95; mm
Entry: 41.2; mm
